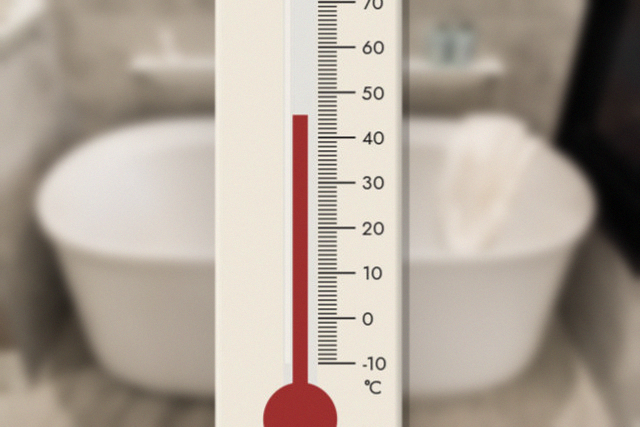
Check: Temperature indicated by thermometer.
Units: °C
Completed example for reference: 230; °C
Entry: 45; °C
